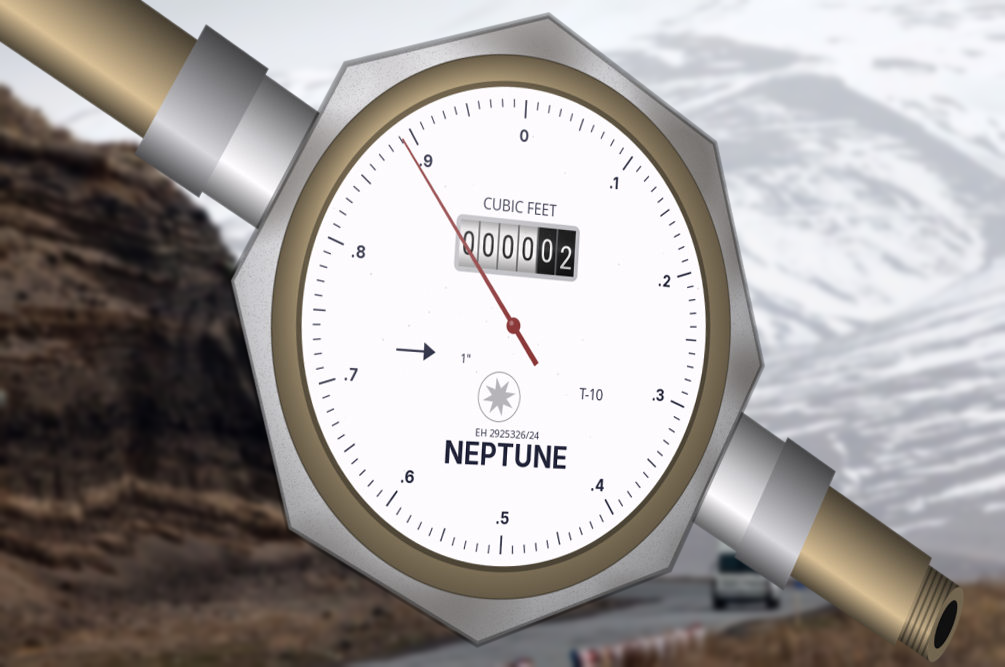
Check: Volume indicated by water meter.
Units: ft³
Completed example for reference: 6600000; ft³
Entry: 1.89; ft³
